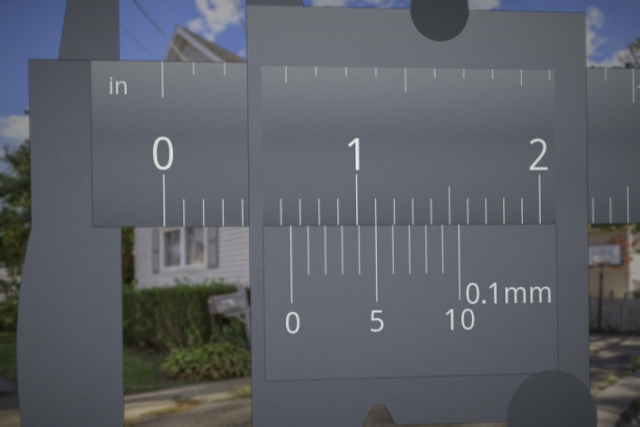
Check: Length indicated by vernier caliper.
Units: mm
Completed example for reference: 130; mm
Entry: 6.5; mm
